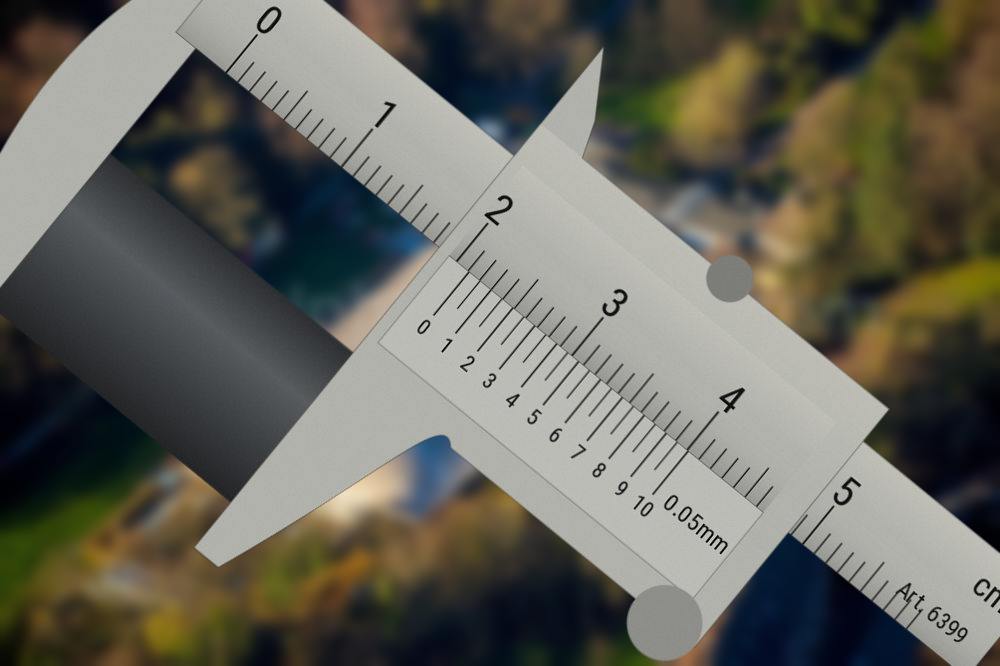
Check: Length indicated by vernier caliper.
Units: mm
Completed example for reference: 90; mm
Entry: 21.1; mm
